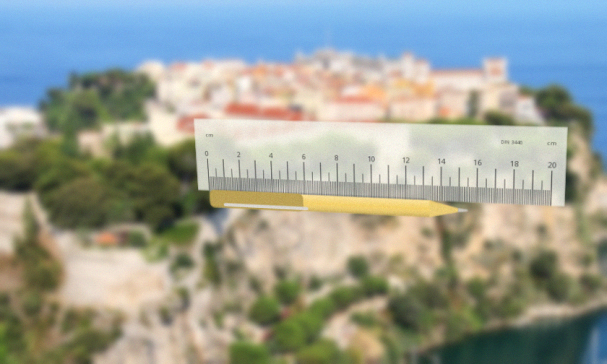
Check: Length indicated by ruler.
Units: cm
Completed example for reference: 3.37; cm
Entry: 15.5; cm
